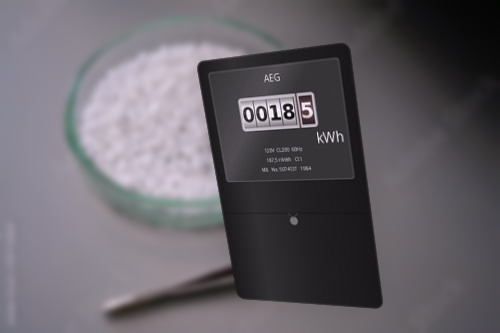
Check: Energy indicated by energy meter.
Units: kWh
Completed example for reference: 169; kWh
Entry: 18.5; kWh
